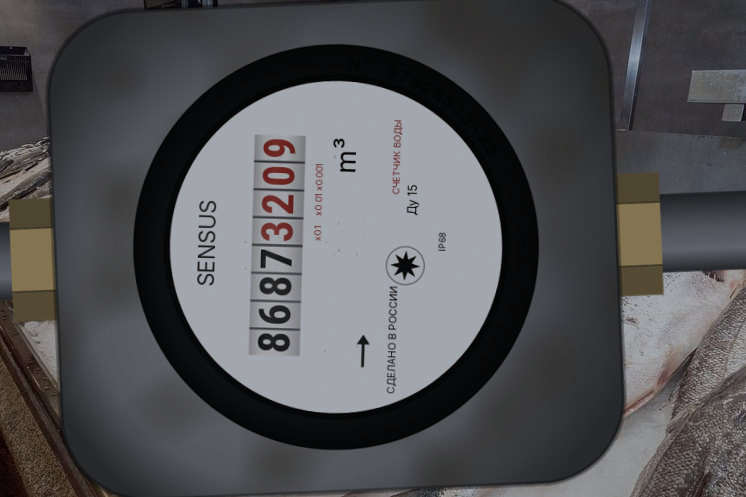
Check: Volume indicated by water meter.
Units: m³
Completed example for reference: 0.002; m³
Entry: 8687.3209; m³
